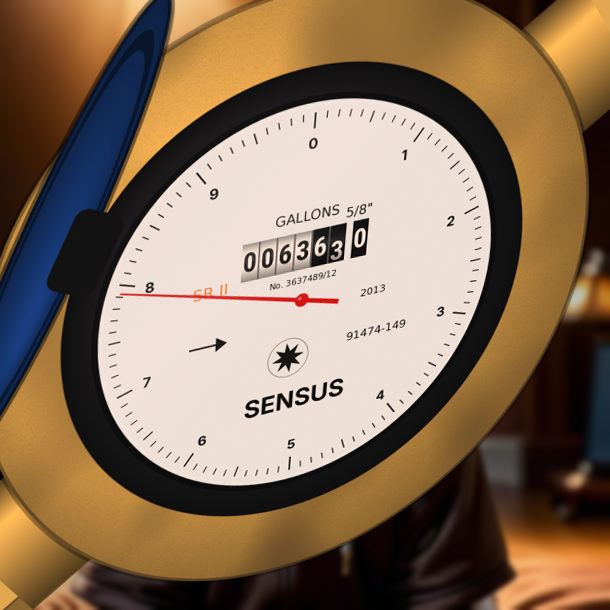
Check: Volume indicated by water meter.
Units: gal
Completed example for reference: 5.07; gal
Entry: 63627.9; gal
